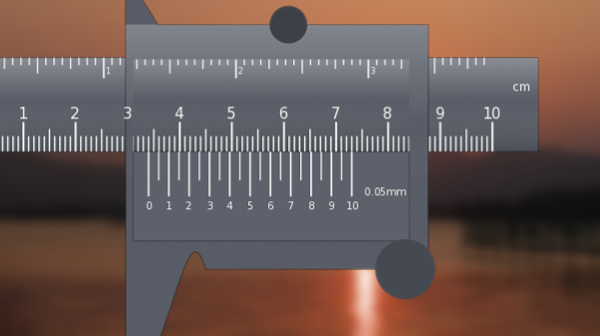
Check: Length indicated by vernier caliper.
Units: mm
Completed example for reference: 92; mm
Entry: 34.0; mm
